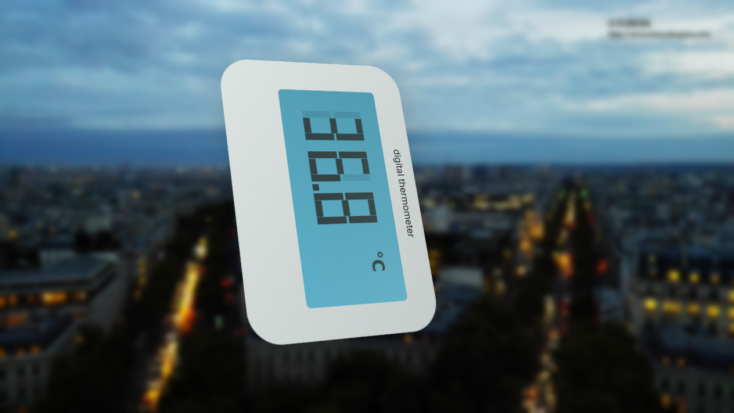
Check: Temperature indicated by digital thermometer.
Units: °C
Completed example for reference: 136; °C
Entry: 36.8; °C
